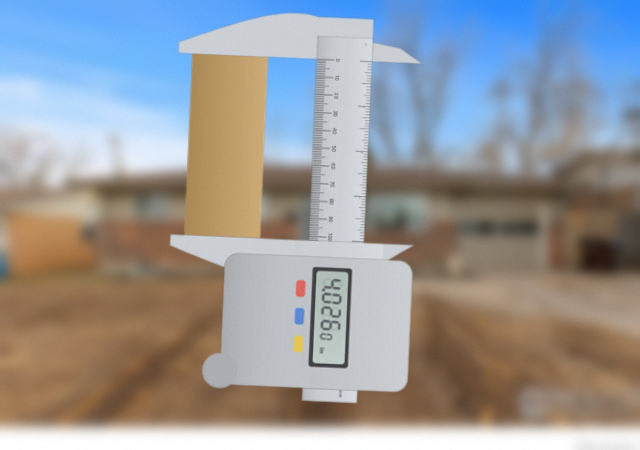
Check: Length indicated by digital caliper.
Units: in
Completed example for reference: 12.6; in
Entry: 4.0260; in
